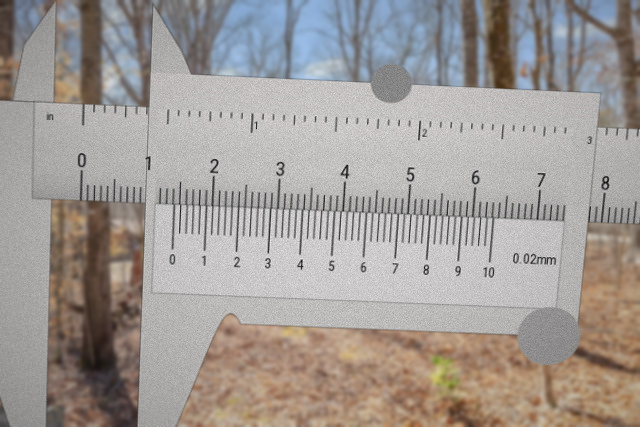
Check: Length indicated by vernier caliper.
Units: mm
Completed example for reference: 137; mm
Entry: 14.2; mm
